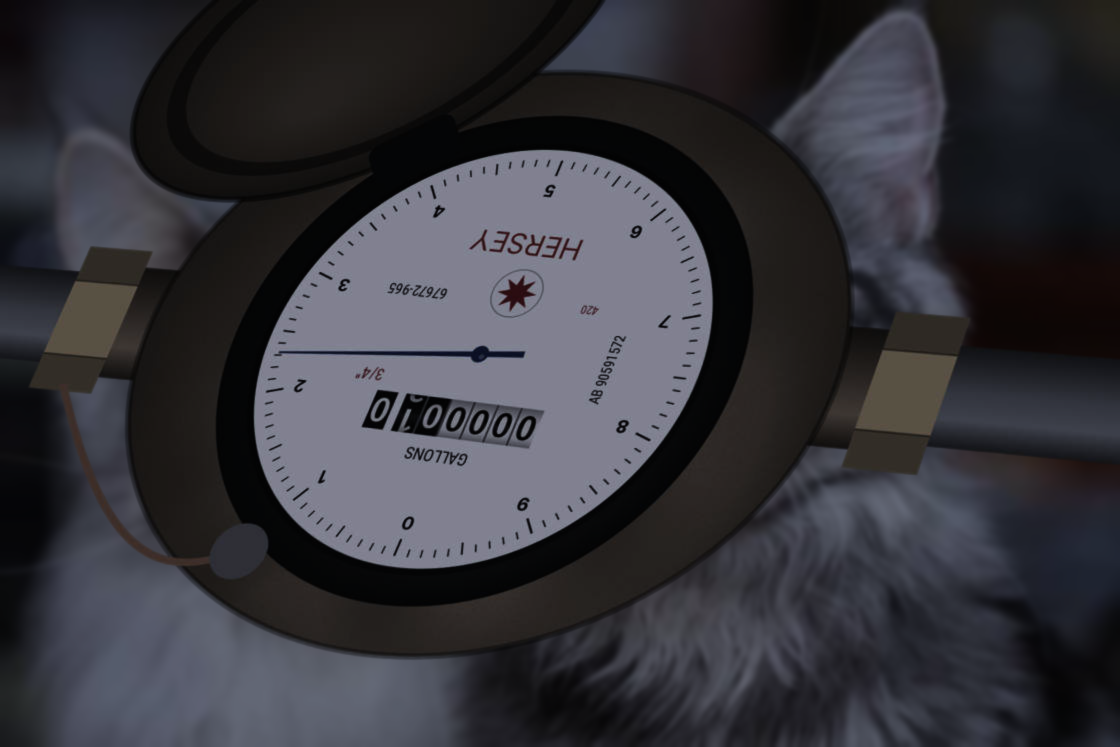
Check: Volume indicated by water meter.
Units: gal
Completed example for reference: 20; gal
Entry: 12.3; gal
